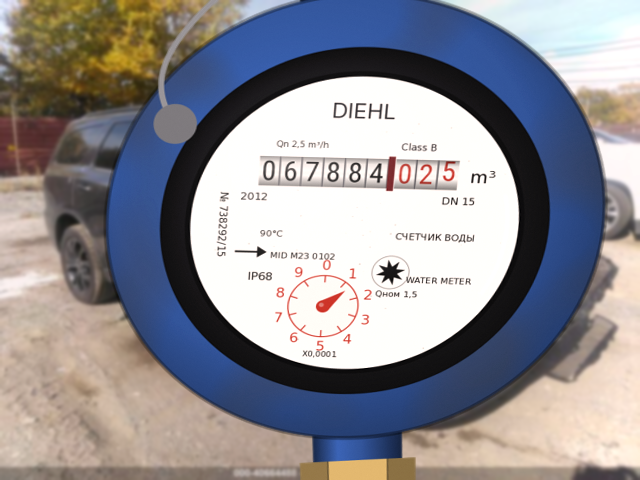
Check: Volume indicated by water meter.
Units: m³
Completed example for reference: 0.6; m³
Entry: 67884.0251; m³
